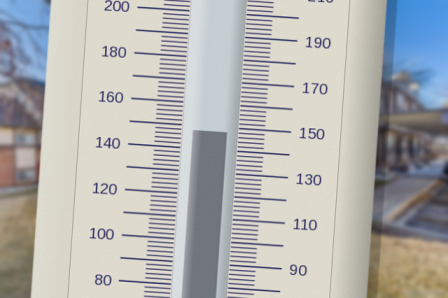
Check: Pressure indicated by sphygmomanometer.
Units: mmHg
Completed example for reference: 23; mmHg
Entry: 148; mmHg
